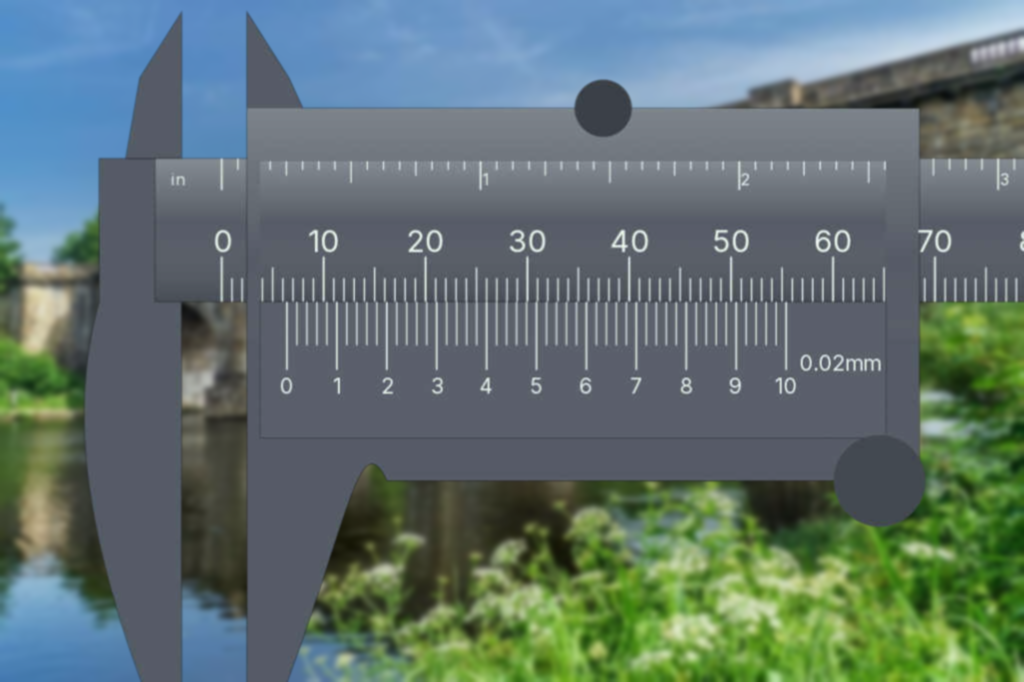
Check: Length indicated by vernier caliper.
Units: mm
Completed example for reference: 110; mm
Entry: 6.4; mm
